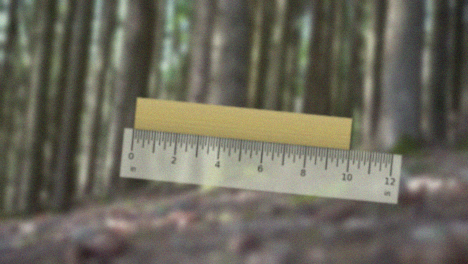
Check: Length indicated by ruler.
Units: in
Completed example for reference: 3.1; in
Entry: 10; in
